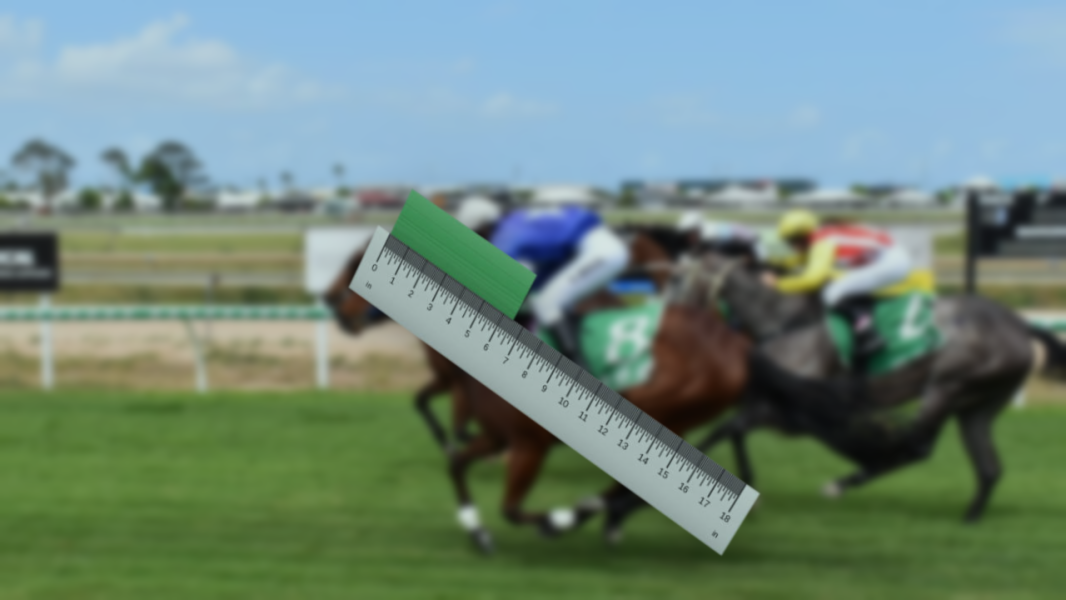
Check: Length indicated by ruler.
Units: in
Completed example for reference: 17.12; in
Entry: 6.5; in
